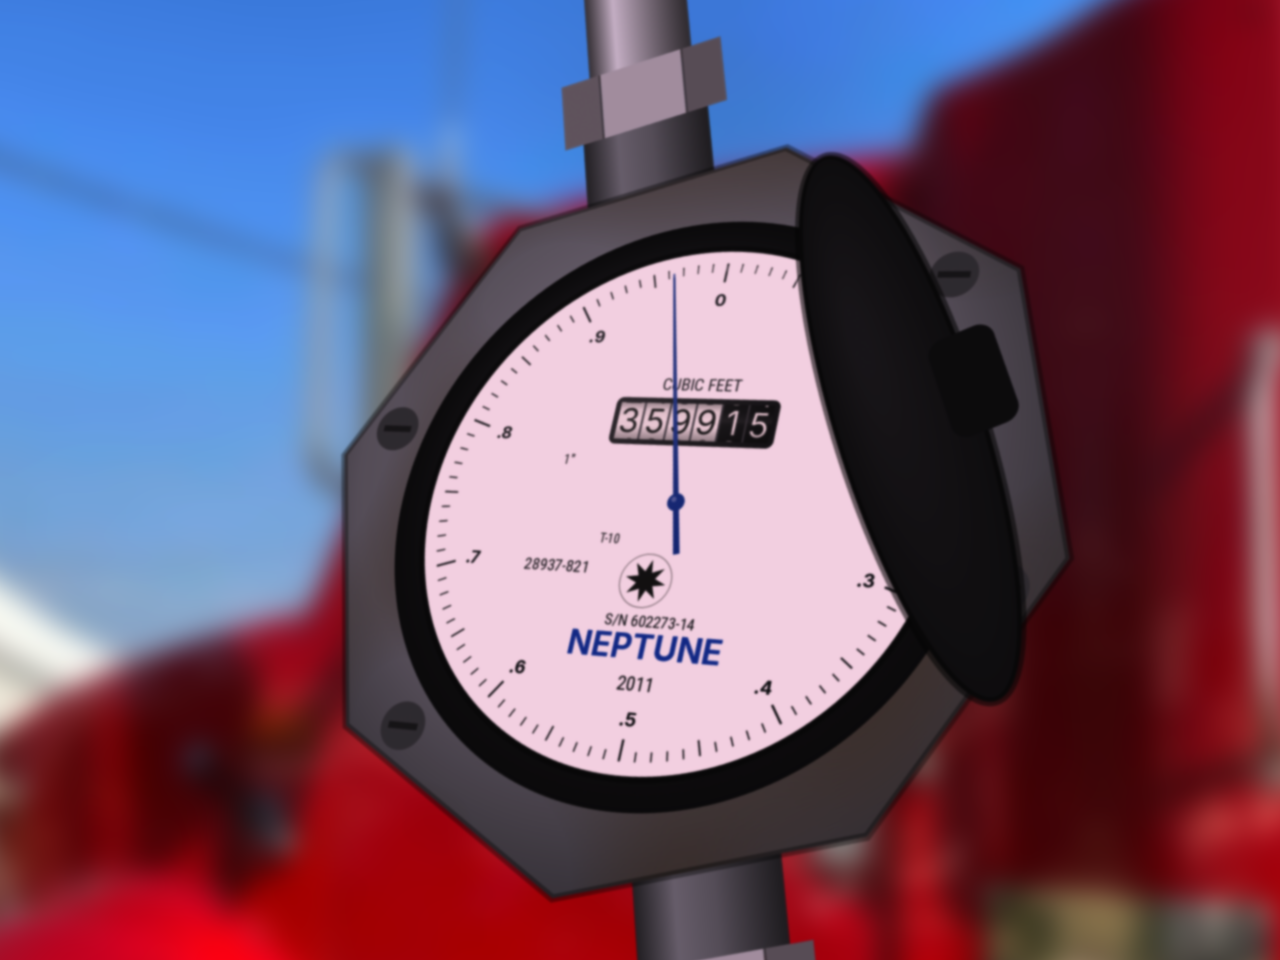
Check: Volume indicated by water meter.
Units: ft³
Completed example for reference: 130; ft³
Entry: 359914.96; ft³
